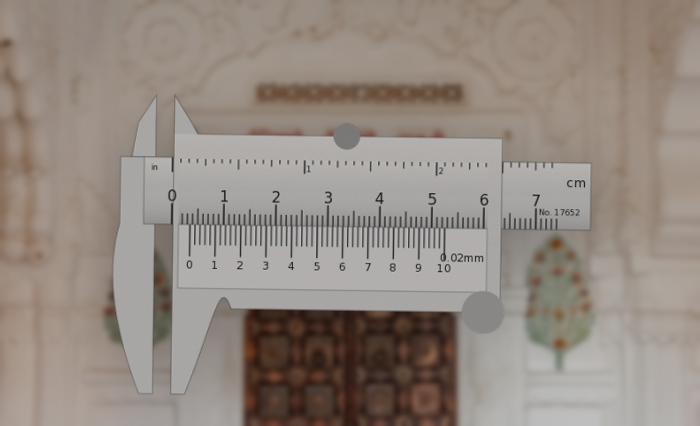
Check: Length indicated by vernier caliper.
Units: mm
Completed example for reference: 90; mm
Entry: 3.5; mm
